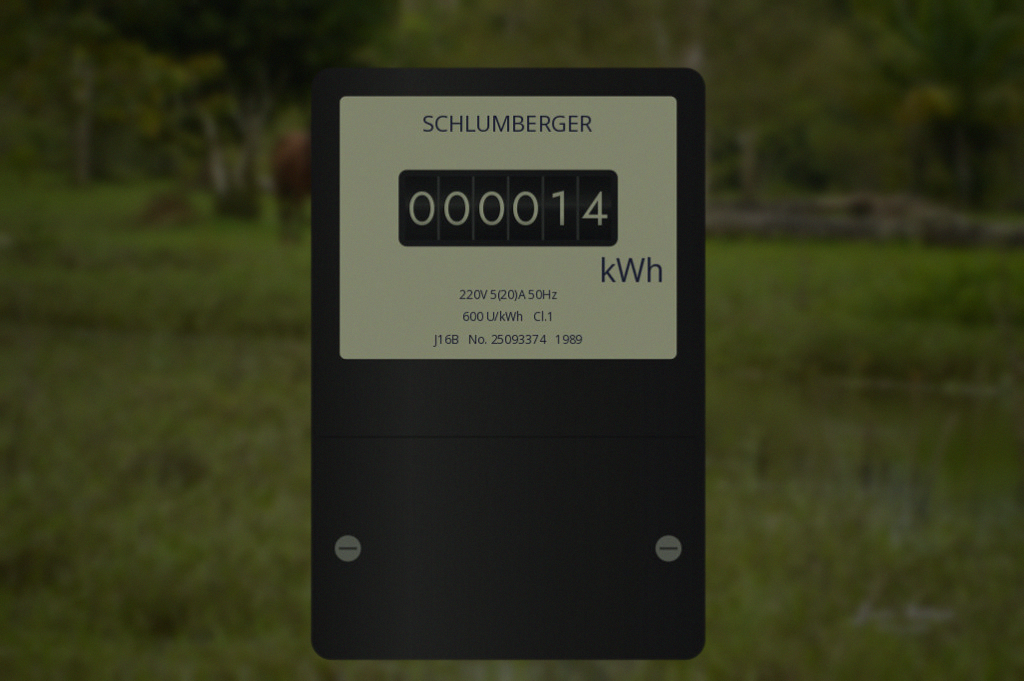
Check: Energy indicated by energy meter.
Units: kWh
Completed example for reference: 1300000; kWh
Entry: 14; kWh
